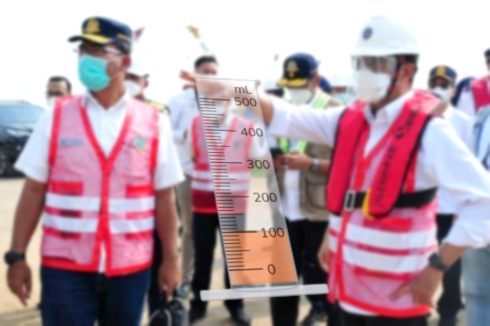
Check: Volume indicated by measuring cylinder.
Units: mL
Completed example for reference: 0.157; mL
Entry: 100; mL
